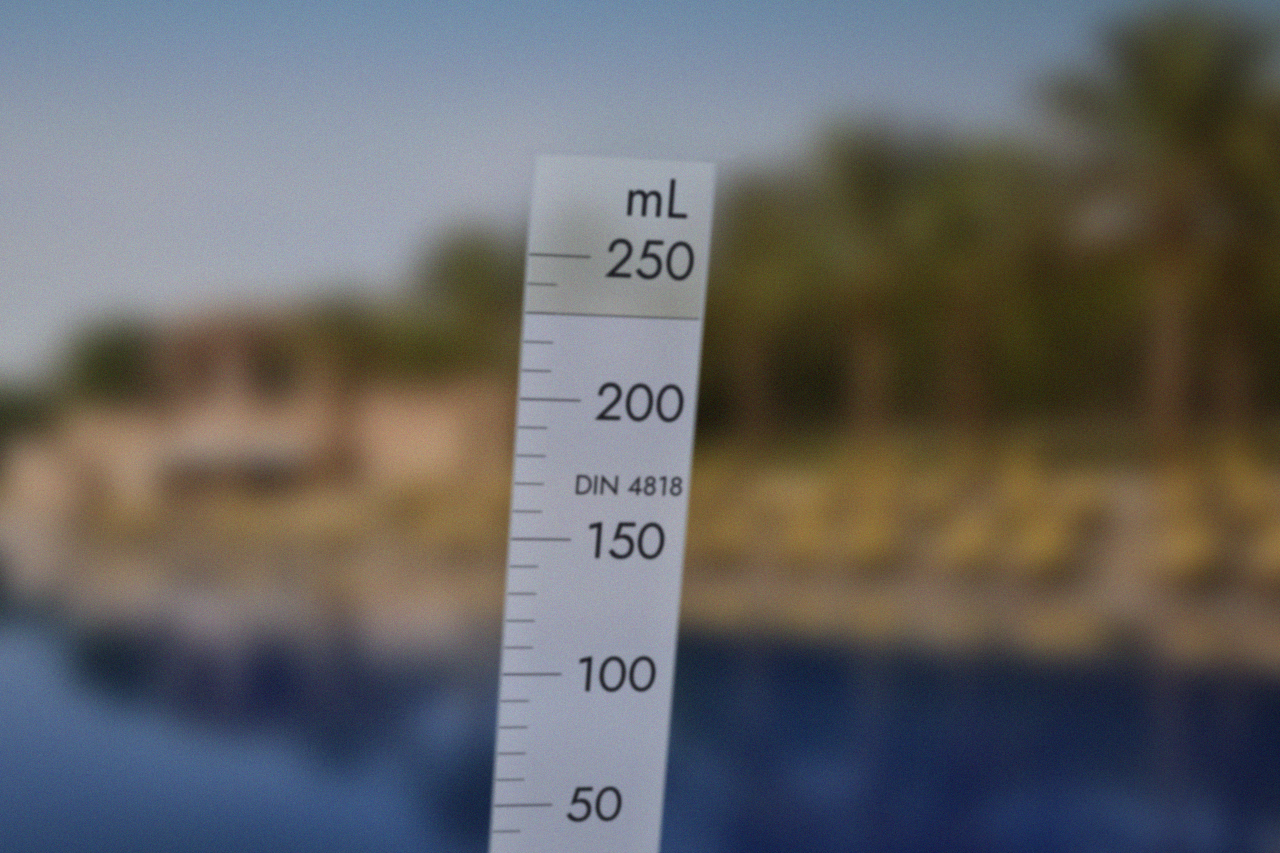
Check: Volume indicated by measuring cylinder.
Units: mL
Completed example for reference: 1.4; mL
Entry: 230; mL
